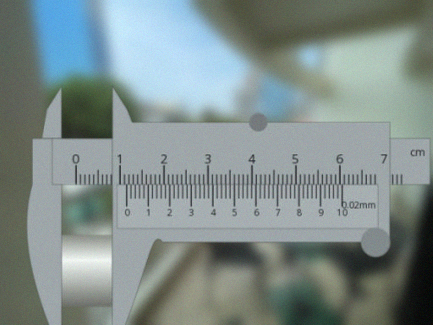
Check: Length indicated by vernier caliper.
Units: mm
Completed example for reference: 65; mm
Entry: 11.5; mm
